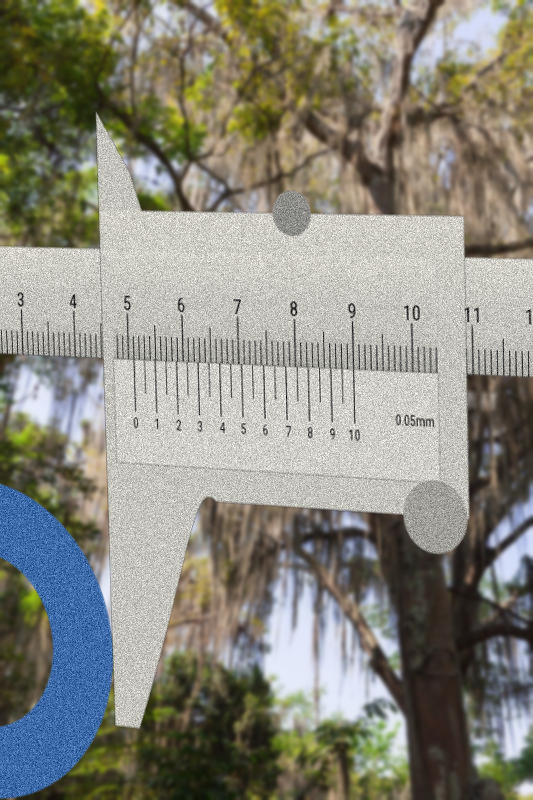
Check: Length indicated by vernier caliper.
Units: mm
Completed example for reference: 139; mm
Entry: 51.0; mm
